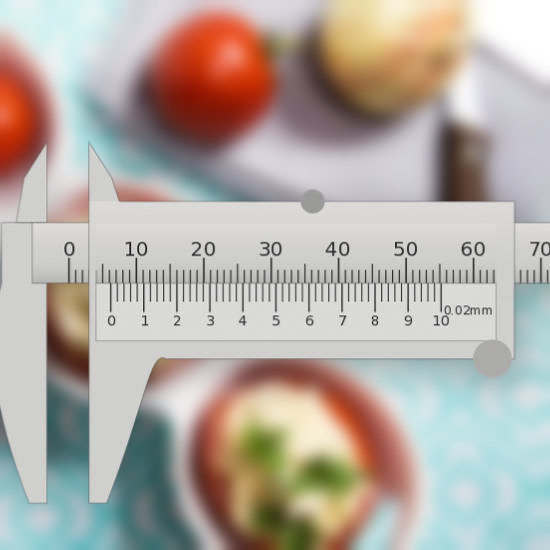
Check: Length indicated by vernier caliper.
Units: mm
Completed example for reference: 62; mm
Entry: 6.2; mm
